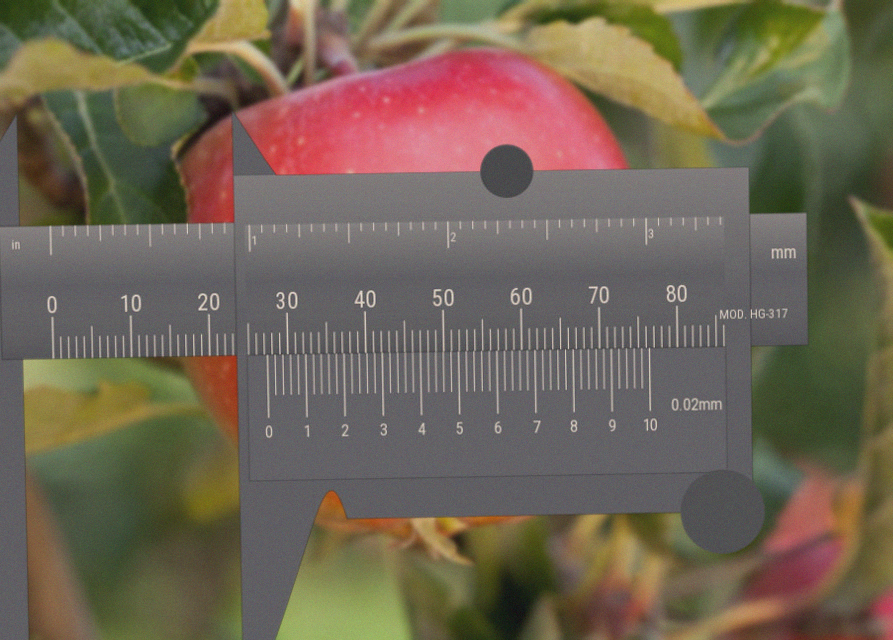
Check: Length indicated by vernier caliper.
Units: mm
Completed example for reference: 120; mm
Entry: 27.4; mm
